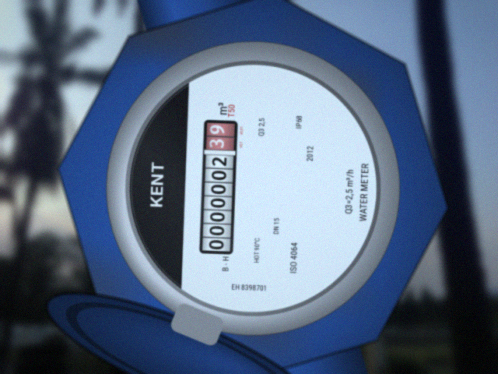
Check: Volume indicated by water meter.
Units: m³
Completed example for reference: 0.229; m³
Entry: 2.39; m³
